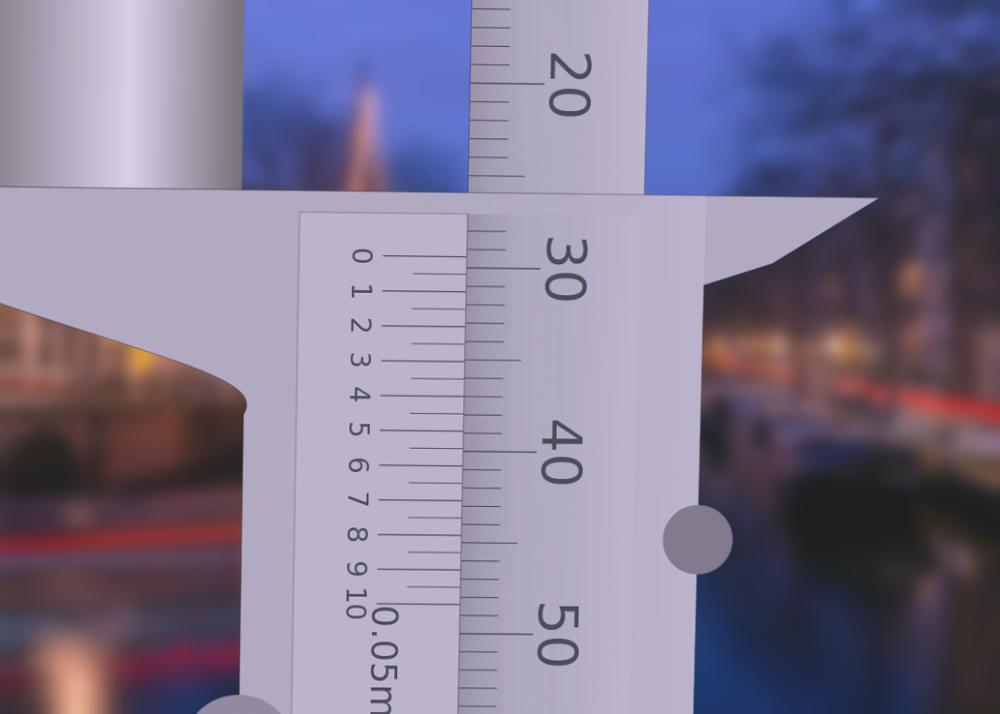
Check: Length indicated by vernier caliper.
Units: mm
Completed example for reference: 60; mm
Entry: 29.4; mm
